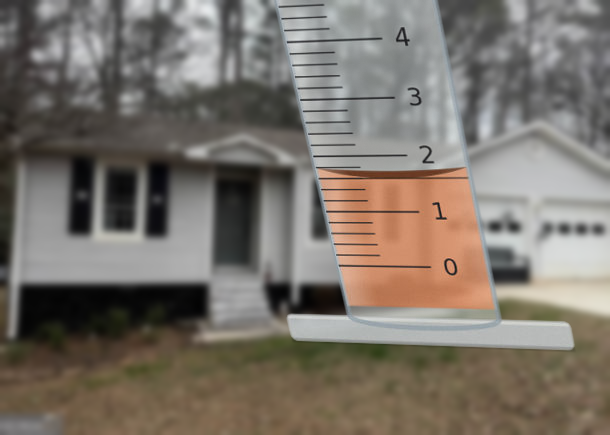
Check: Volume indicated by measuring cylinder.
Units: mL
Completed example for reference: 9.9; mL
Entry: 1.6; mL
